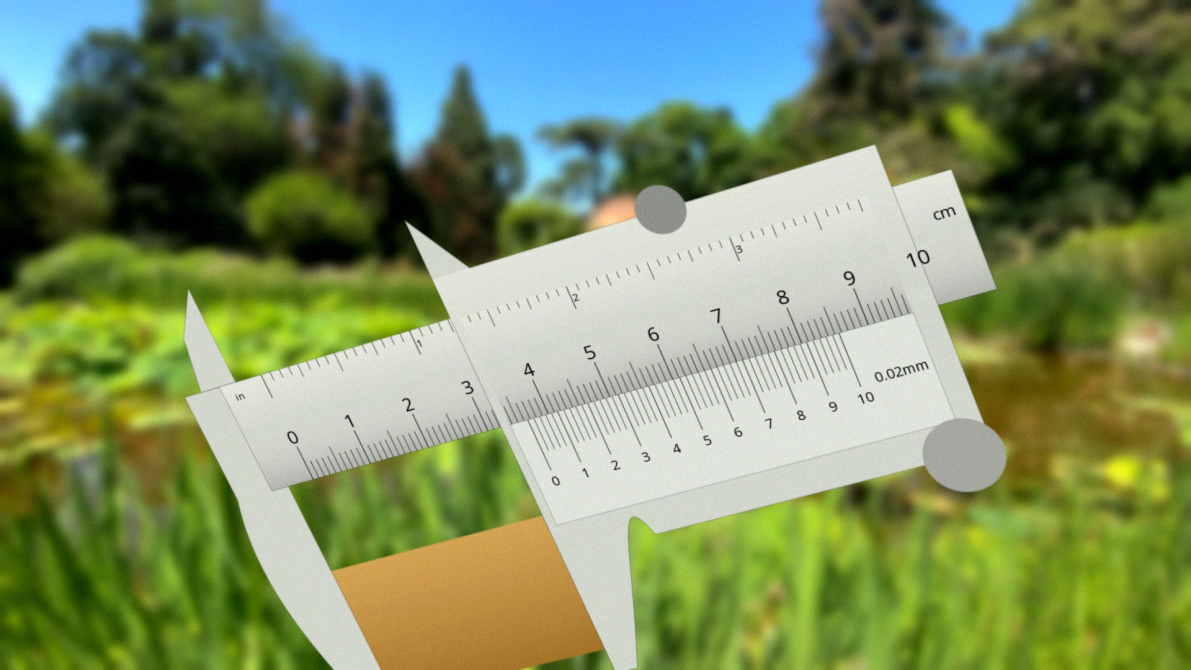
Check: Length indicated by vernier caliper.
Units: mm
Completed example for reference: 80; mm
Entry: 36.6; mm
